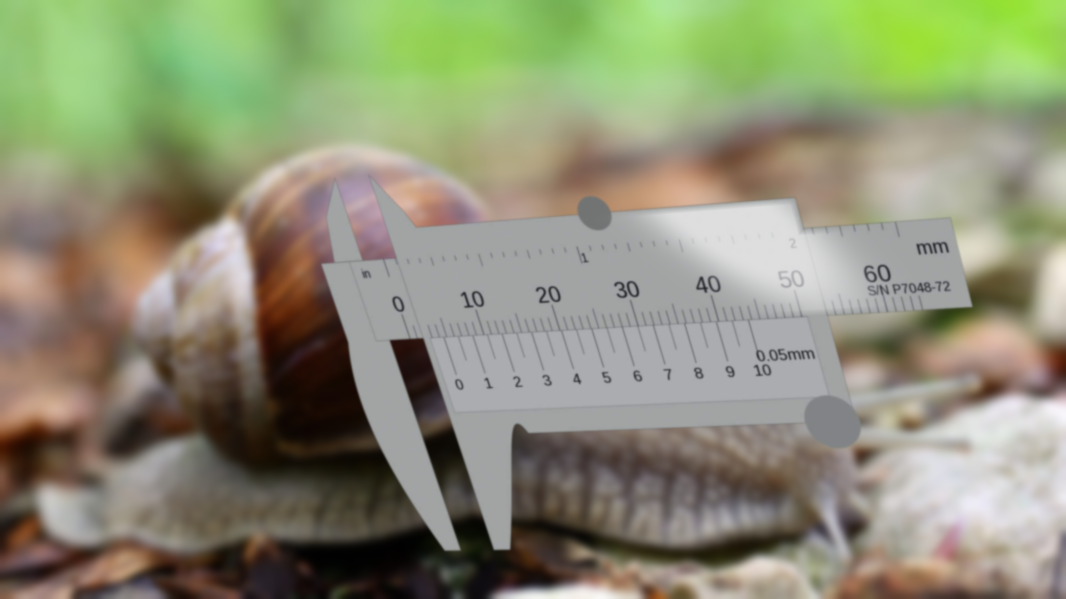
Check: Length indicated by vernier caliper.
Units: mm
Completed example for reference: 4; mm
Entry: 4.6; mm
